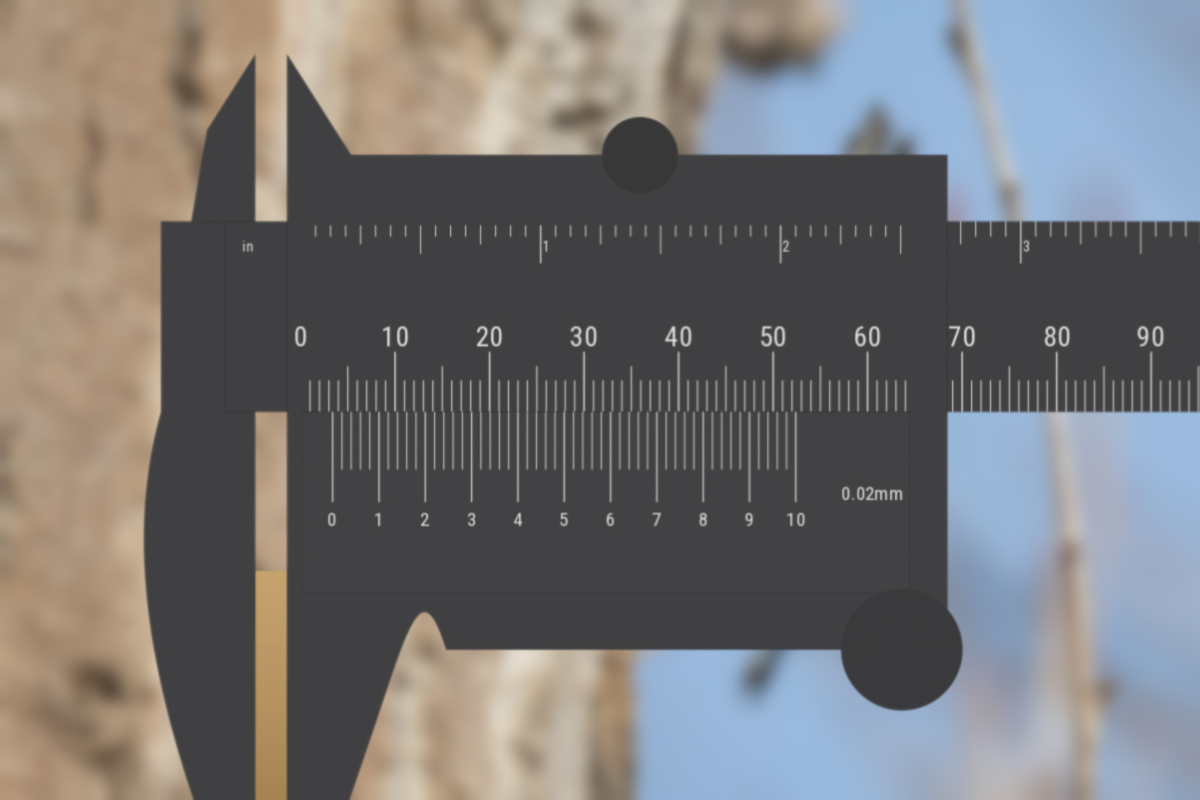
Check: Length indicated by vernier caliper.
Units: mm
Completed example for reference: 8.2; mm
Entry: 3.4; mm
